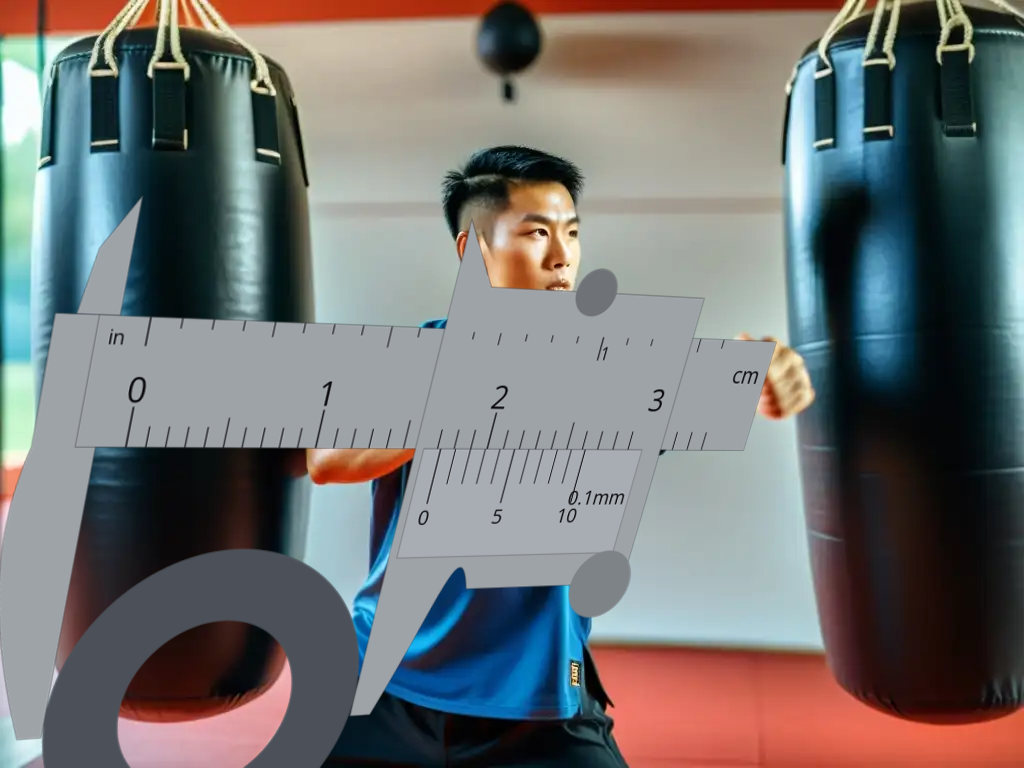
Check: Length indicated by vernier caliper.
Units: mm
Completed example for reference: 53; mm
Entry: 17.2; mm
